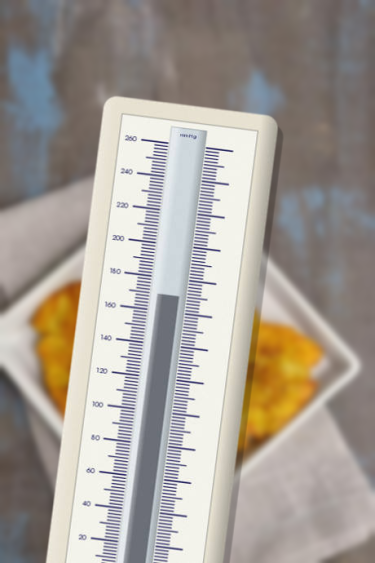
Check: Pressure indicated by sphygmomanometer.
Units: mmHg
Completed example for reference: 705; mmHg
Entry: 170; mmHg
